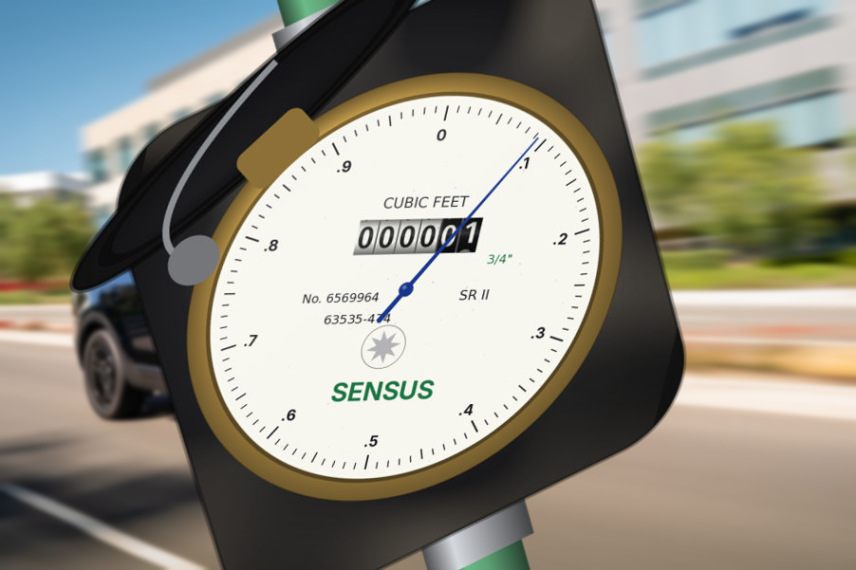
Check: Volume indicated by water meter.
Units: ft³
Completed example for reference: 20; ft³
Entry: 1.09; ft³
